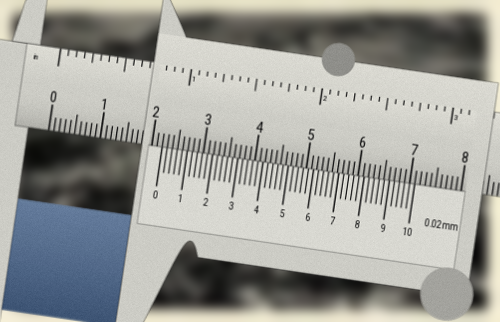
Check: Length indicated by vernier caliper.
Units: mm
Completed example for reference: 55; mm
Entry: 22.0; mm
